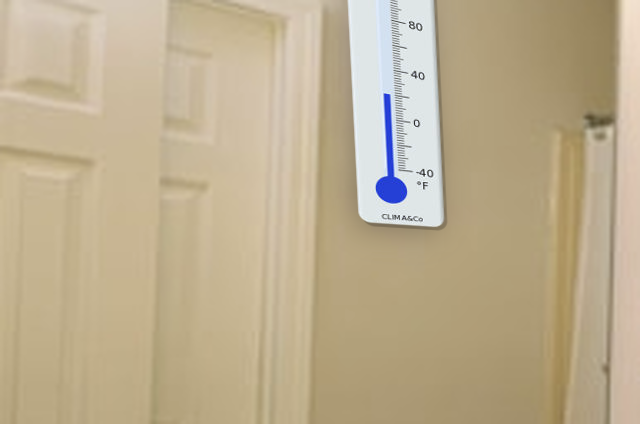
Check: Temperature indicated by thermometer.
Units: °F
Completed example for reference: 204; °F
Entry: 20; °F
